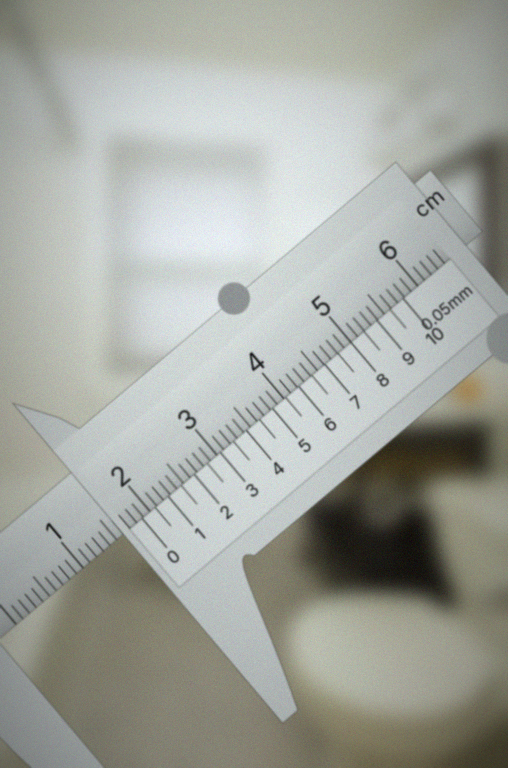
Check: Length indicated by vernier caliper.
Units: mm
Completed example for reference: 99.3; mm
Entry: 18.8; mm
